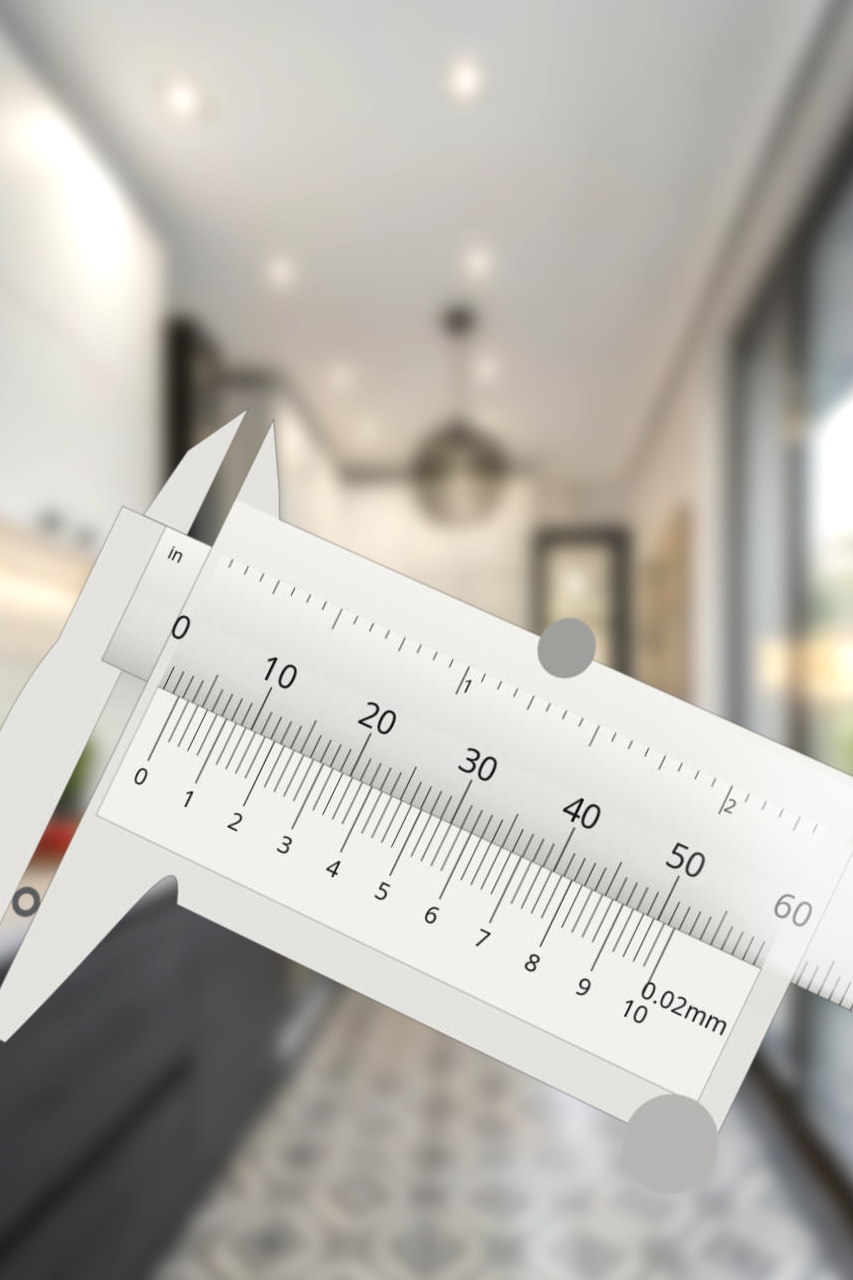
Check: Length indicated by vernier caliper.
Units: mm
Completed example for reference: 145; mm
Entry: 2.6; mm
